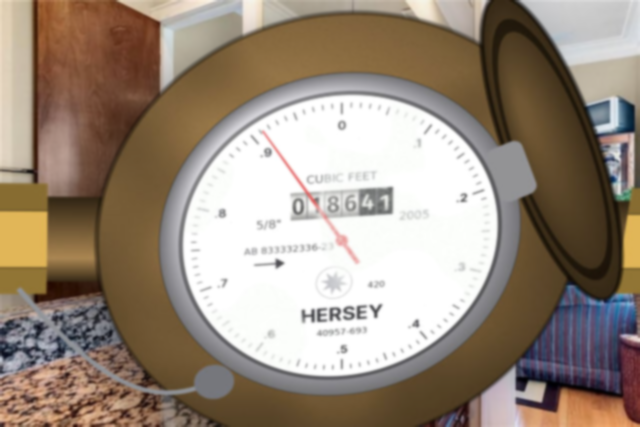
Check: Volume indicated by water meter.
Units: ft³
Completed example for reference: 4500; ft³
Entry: 18640.91; ft³
